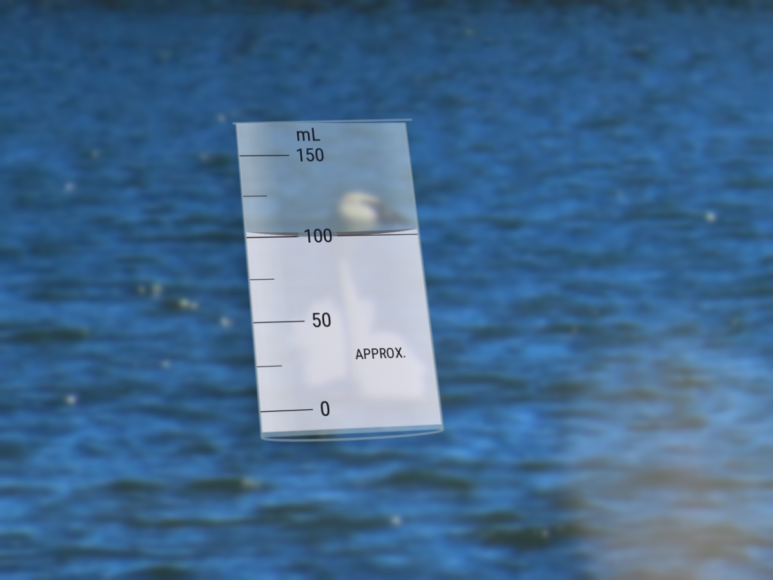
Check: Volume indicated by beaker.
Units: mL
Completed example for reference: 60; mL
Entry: 100; mL
